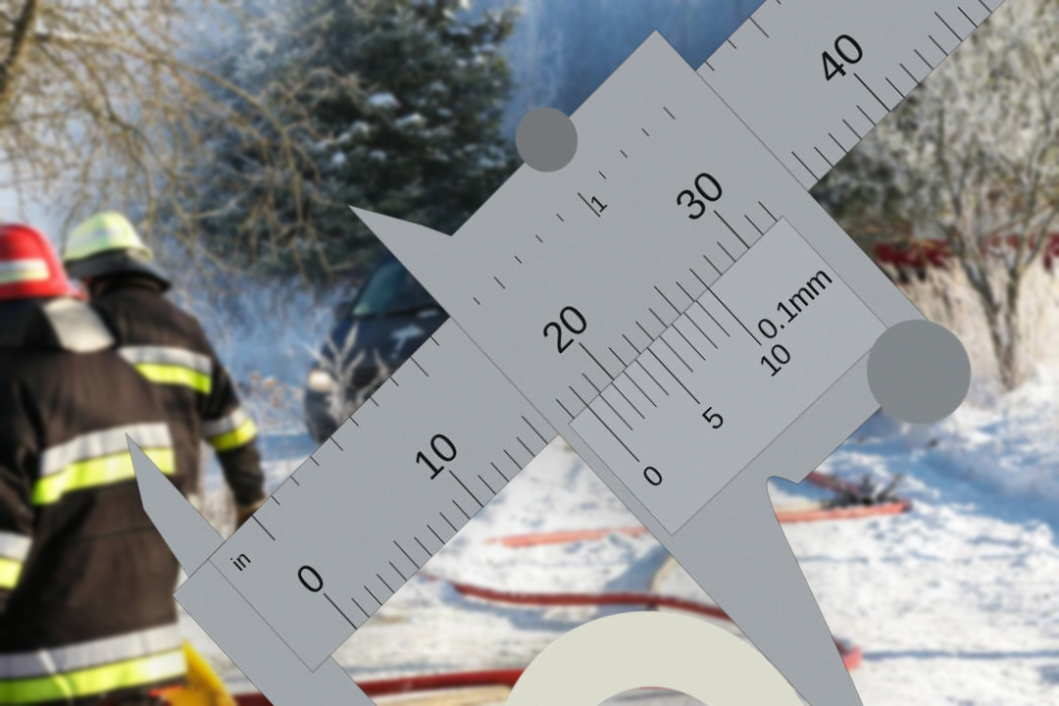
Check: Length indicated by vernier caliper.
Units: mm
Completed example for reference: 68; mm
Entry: 18.0; mm
